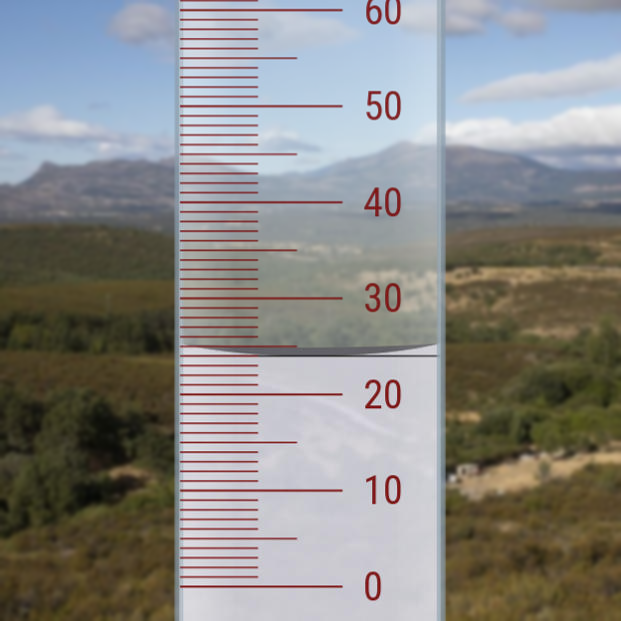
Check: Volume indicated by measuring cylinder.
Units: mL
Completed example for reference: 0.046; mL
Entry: 24; mL
